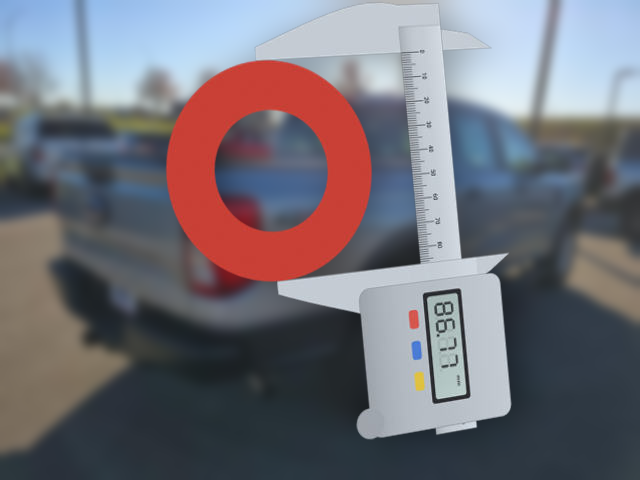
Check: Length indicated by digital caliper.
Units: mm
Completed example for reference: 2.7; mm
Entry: 86.77; mm
